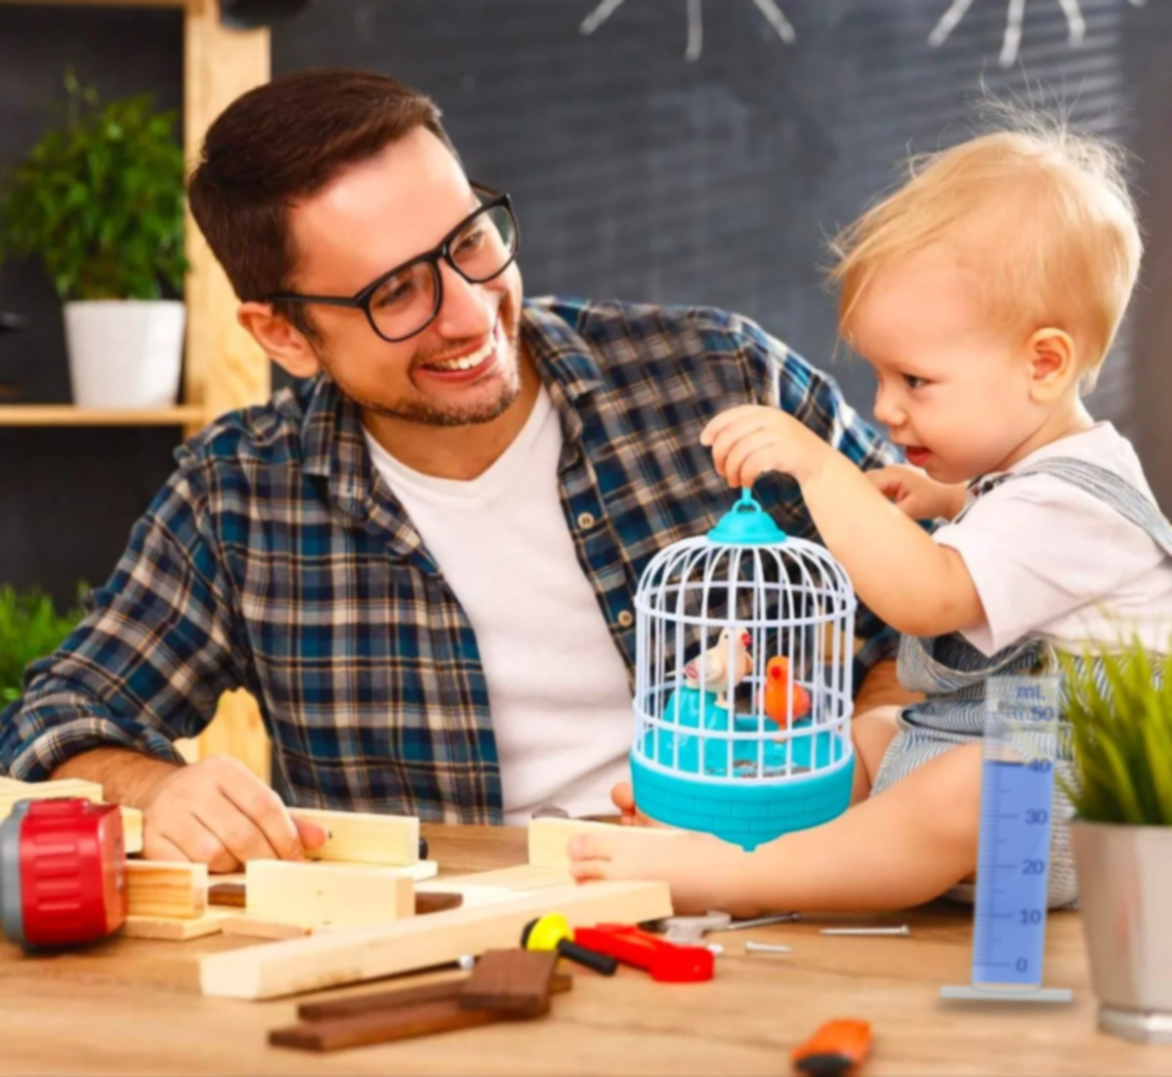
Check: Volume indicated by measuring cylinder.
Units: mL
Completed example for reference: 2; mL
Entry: 40; mL
